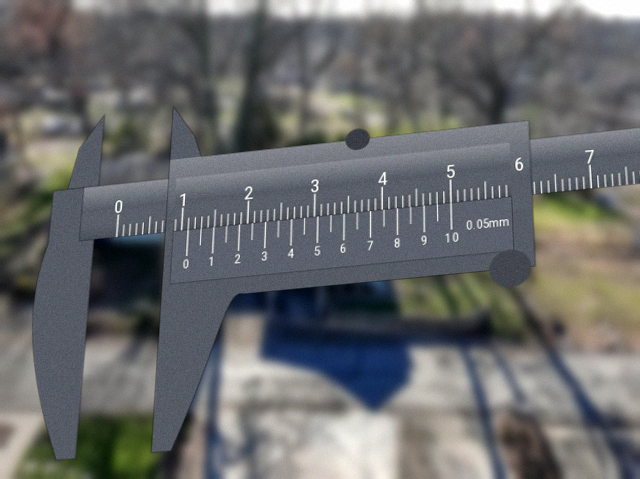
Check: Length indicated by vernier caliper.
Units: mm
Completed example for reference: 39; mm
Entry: 11.0; mm
